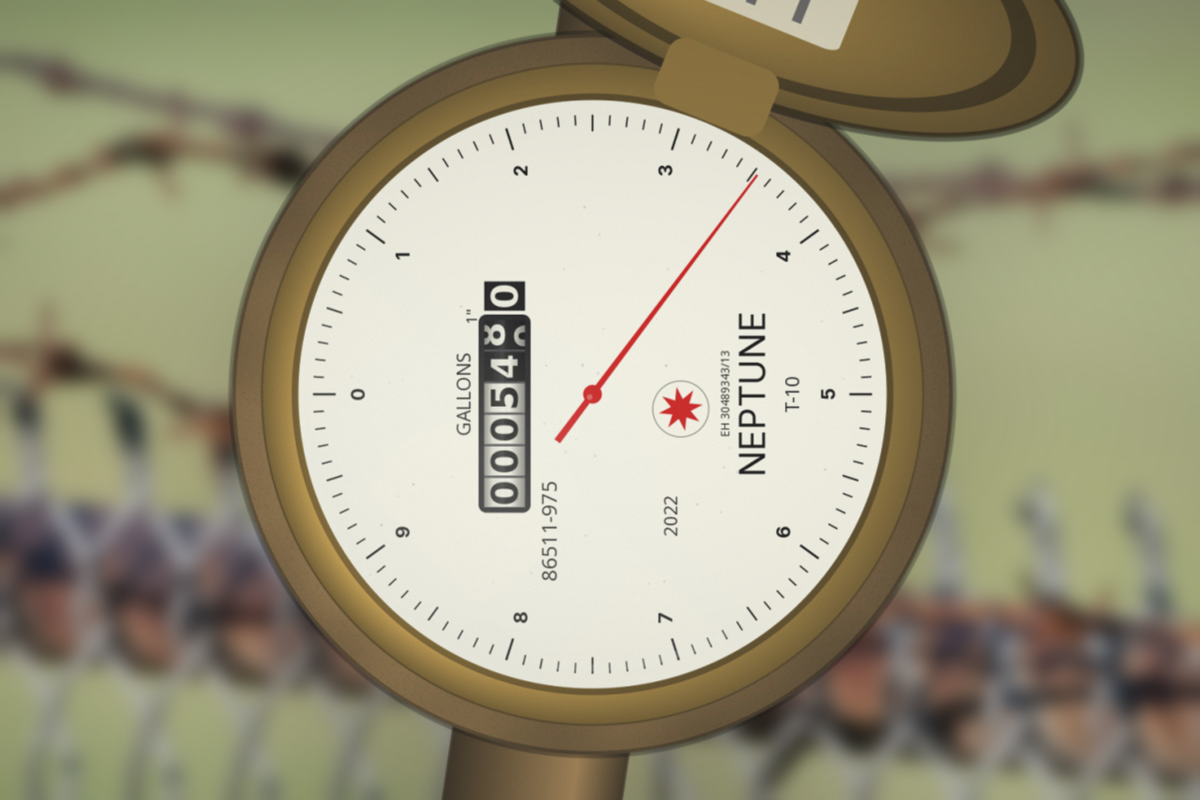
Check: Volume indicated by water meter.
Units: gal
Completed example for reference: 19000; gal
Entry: 5483.5; gal
